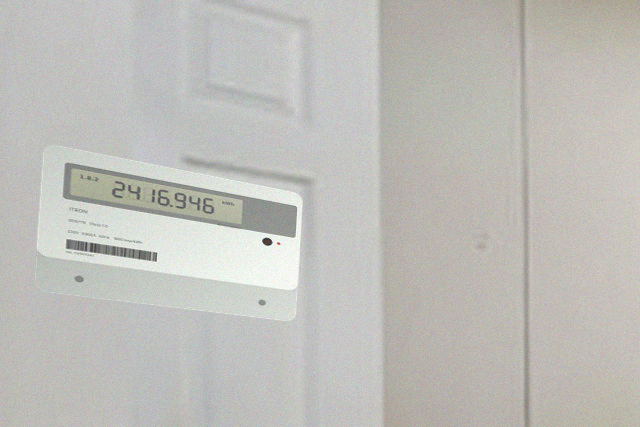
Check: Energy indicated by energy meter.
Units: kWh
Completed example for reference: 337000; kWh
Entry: 2416.946; kWh
